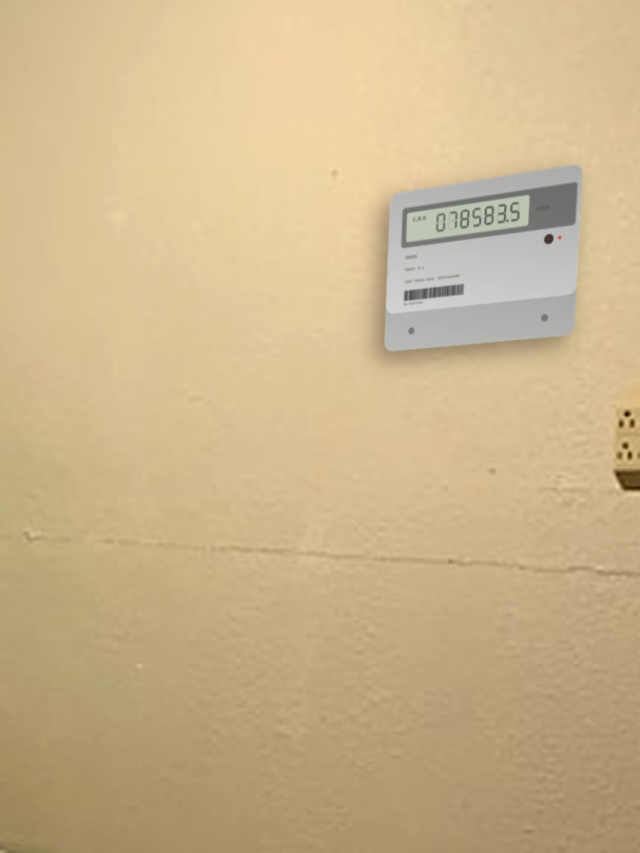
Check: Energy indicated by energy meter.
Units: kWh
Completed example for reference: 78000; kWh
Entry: 78583.5; kWh
